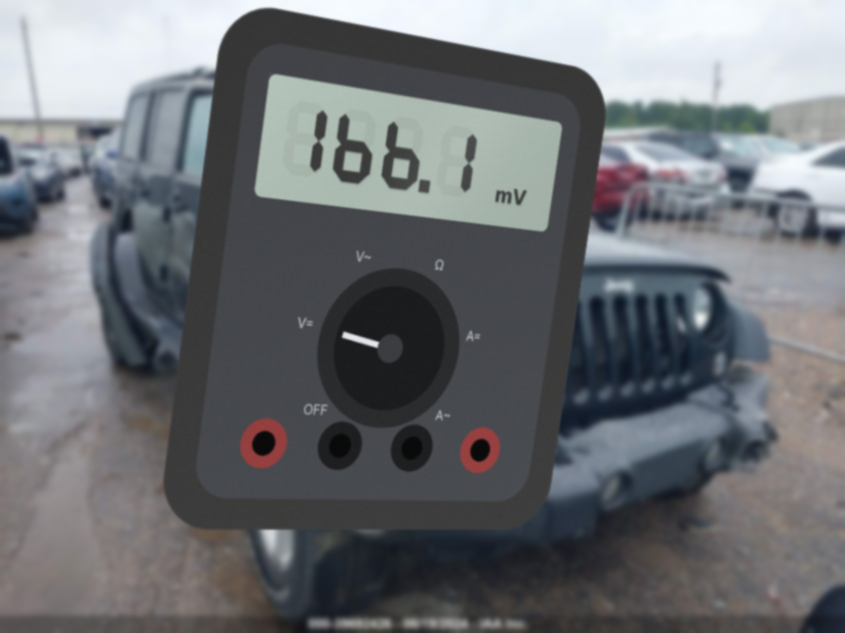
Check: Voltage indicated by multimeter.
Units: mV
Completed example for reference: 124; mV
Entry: 166.1; mV
